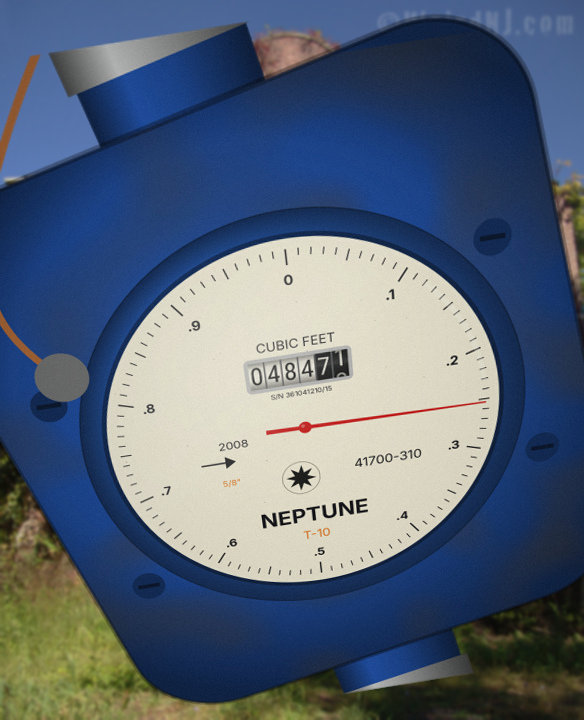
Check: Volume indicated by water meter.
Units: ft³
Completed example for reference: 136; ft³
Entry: 48471.25; ft³
